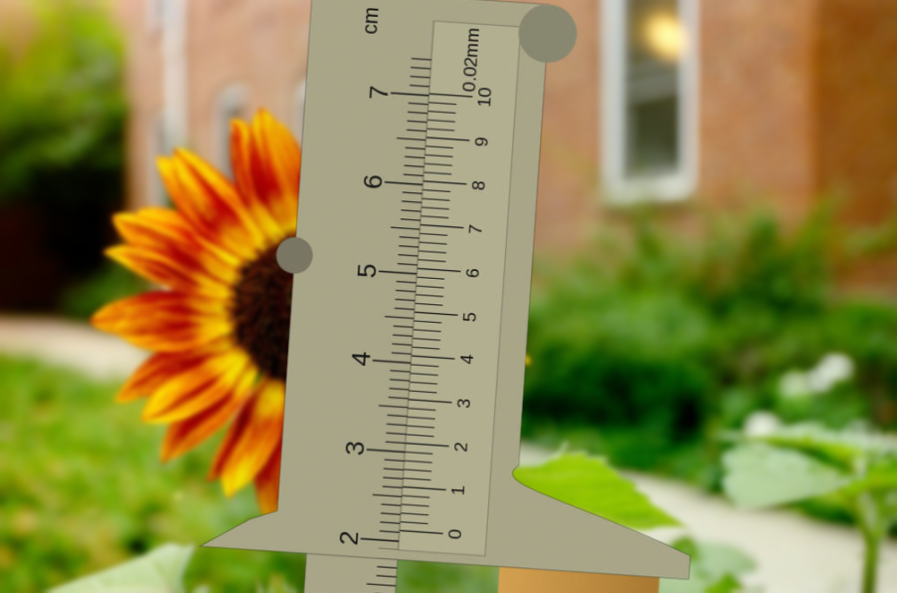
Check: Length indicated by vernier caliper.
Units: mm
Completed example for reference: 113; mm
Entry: 21.2; mm
